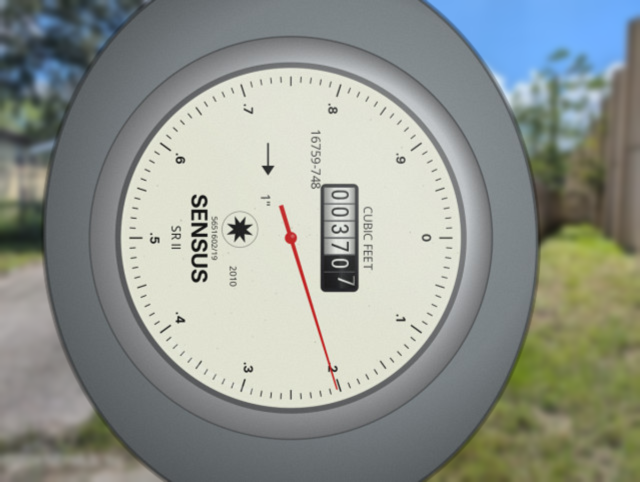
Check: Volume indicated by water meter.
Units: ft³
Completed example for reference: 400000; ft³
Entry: 3707.20; ft³
